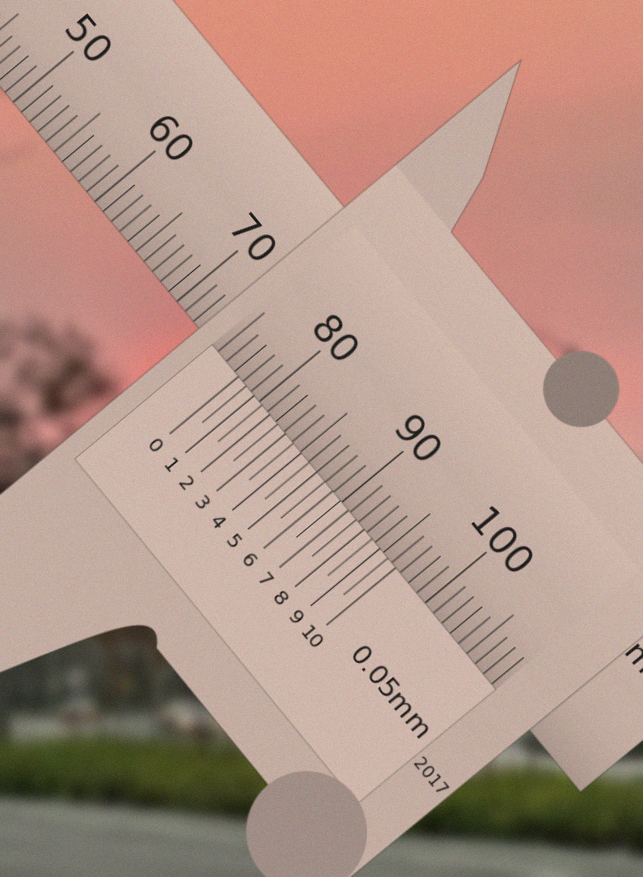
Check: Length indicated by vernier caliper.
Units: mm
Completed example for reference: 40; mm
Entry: 77.5; mm
